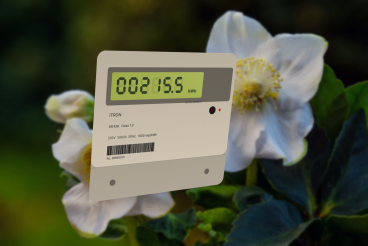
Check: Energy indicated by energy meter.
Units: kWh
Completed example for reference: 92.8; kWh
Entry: 215.5; kWh
